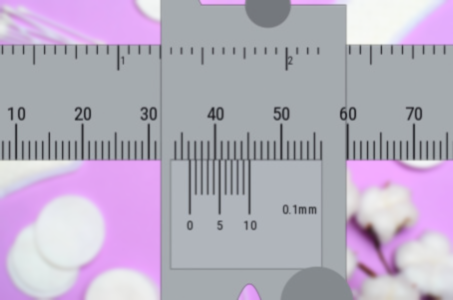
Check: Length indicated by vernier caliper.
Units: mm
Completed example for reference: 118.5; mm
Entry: 36.2; mm
